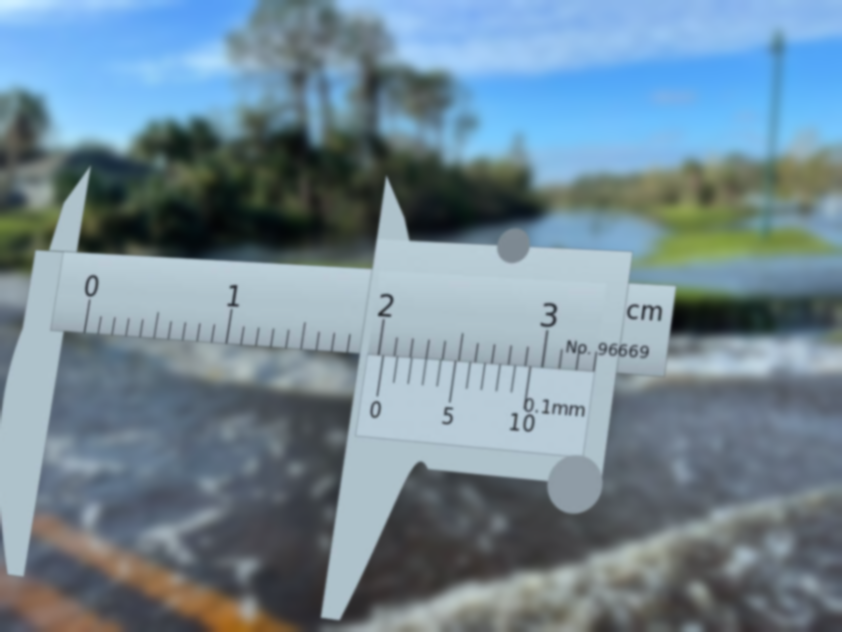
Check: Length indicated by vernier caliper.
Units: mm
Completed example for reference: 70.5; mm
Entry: 20.3; mm
